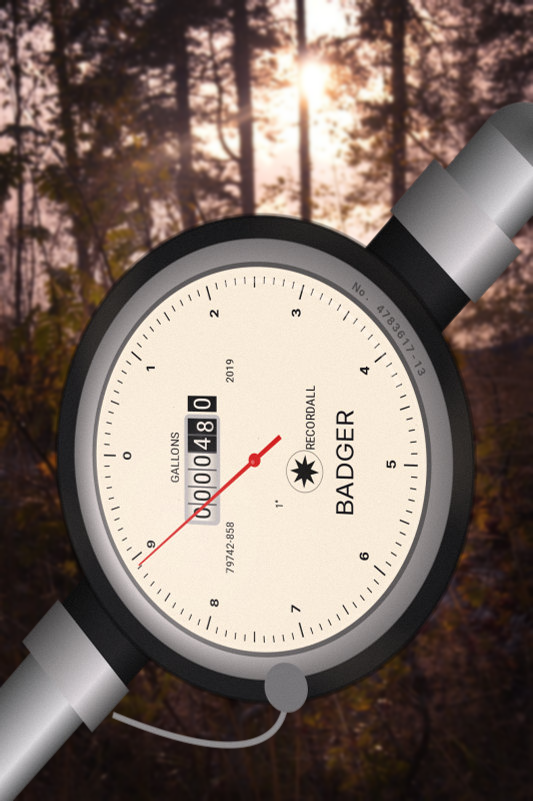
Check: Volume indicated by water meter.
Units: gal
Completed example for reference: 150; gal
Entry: 478.9; gal
